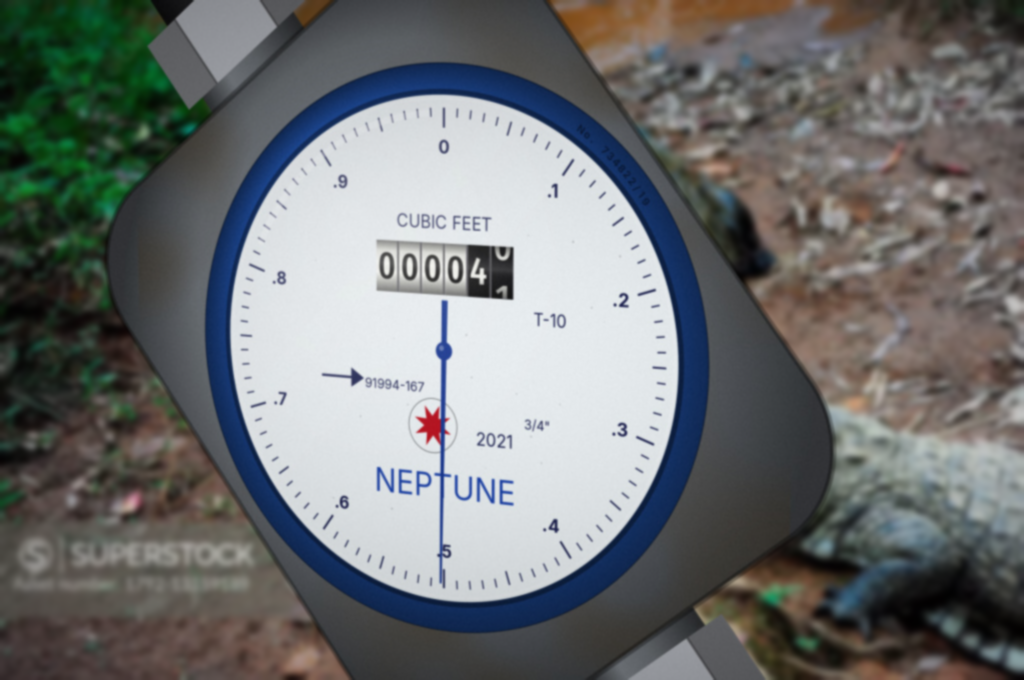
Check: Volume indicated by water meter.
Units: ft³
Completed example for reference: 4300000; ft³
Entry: 40.50; ft³
